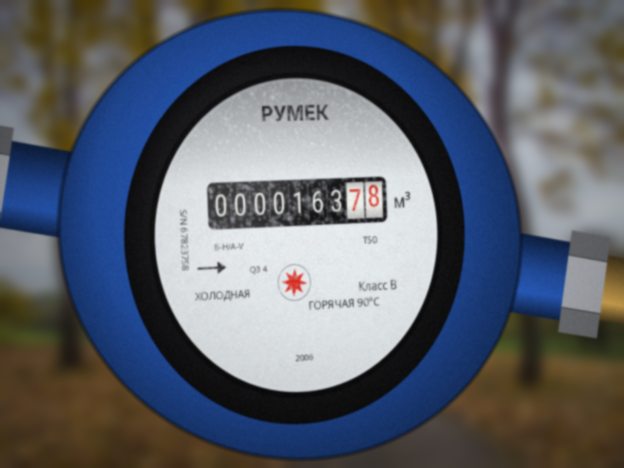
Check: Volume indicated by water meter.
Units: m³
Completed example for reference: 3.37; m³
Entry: 163.78; m³
